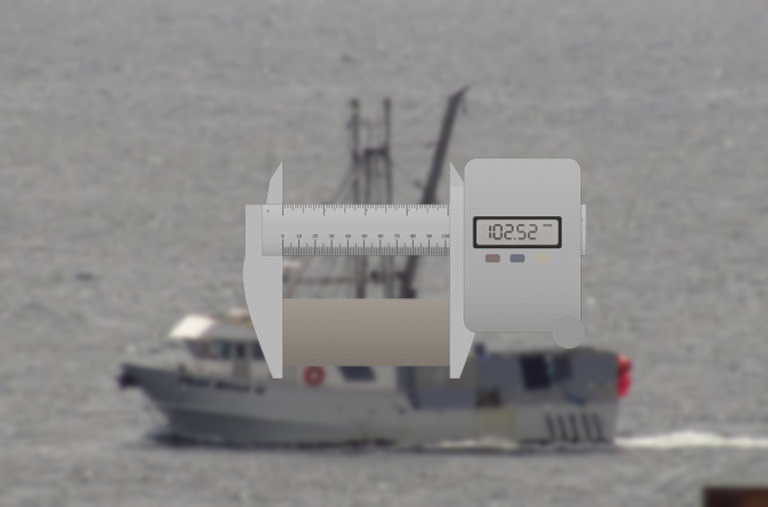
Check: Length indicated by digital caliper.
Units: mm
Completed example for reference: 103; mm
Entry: 102.52; mm
